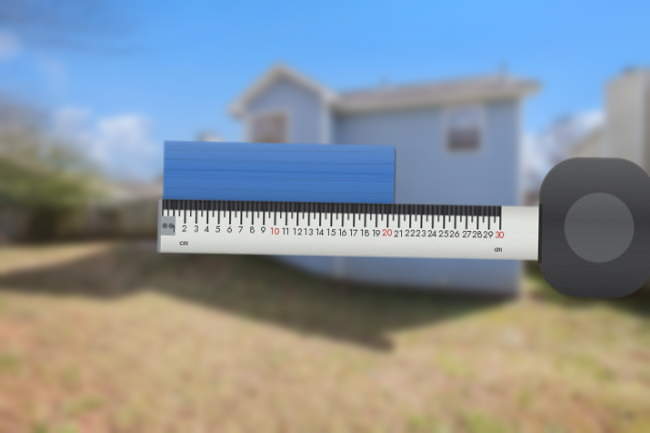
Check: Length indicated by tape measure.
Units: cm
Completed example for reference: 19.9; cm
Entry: 20.5; cm
